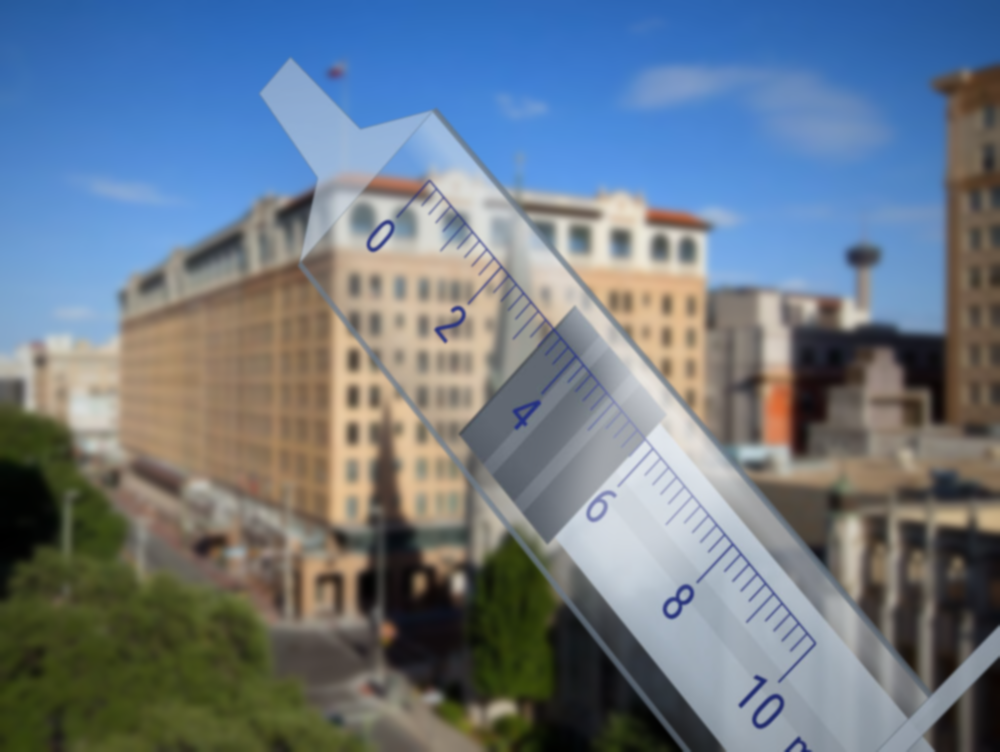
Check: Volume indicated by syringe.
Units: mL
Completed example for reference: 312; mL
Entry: 3.4; mL
